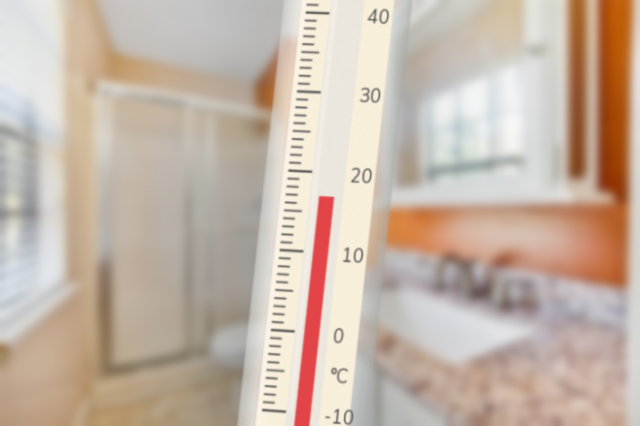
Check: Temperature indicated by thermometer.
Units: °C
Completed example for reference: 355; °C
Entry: 17; °C
